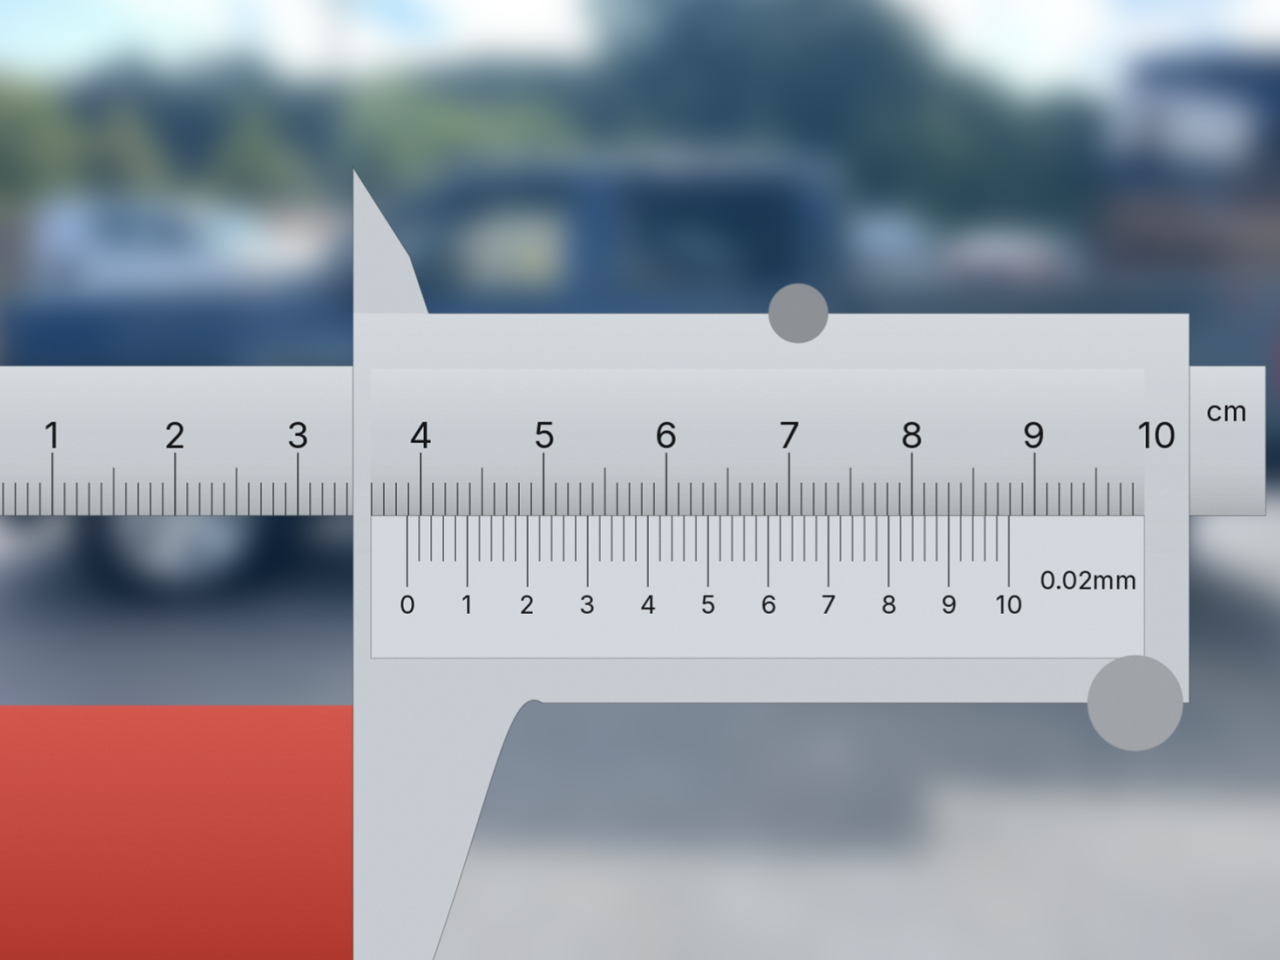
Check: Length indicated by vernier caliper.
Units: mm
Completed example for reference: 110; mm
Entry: 38.9; mm
